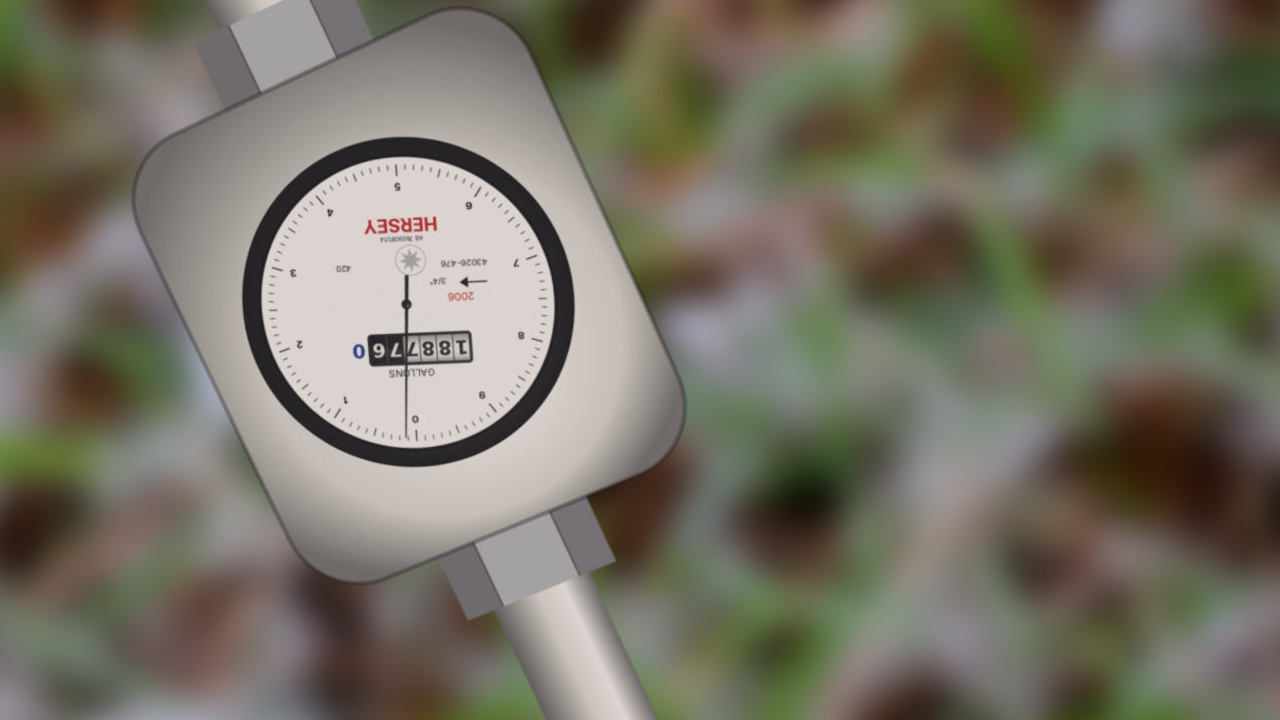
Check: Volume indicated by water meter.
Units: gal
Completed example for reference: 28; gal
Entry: 1887760.1; gal
